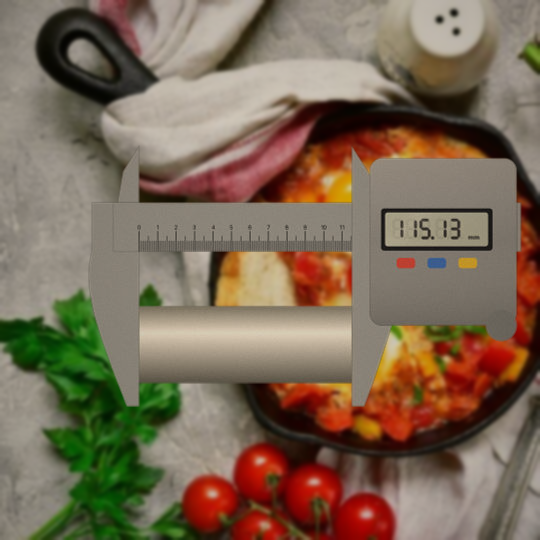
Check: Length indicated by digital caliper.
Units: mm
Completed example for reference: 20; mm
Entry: 115.13; mm
